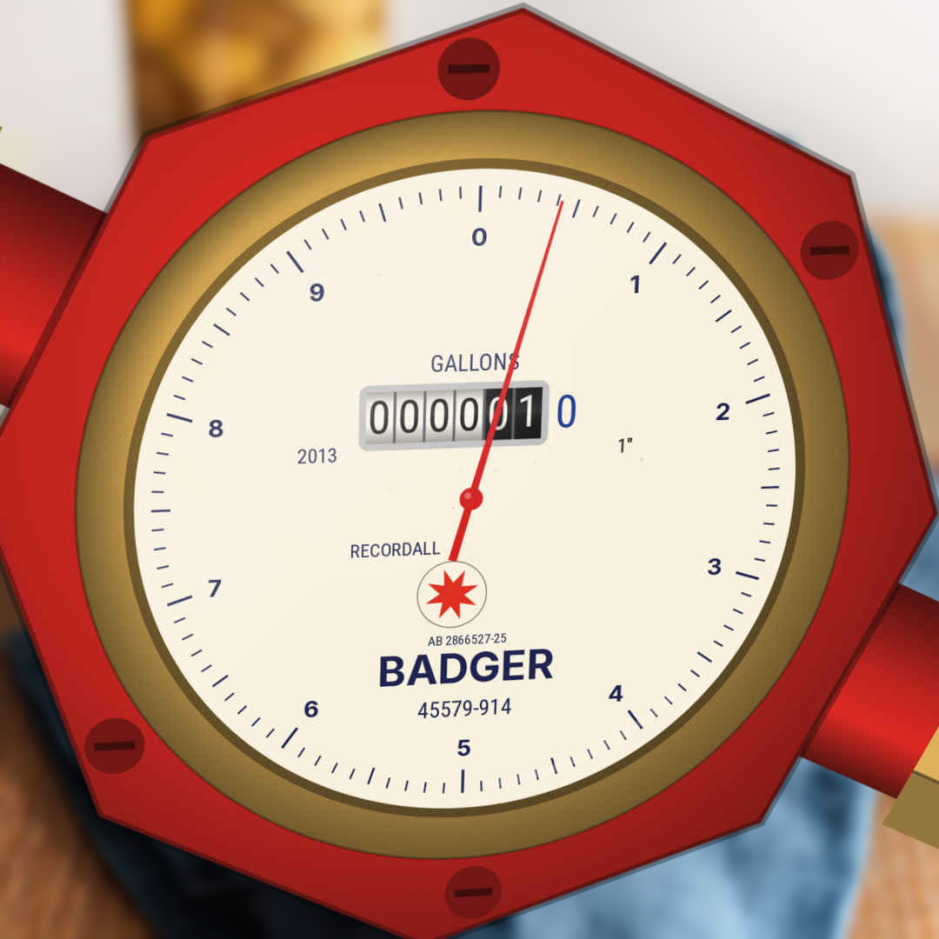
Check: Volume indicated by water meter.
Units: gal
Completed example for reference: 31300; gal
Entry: 10.4; gal
